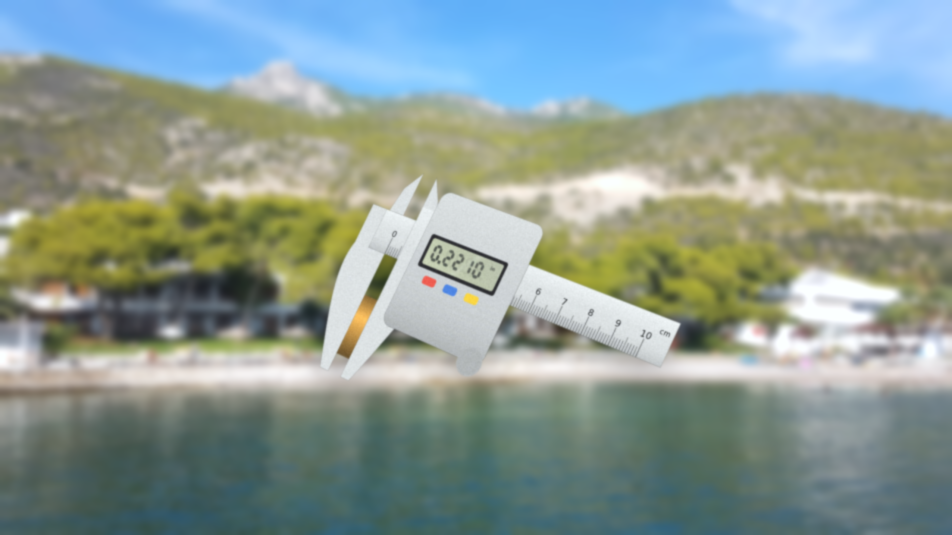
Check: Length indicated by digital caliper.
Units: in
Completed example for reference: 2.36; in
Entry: 0.2210; in
